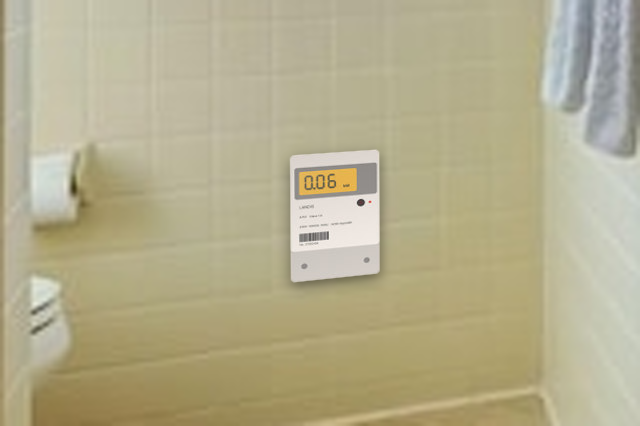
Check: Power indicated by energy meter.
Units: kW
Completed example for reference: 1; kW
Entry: 0.06; kW
